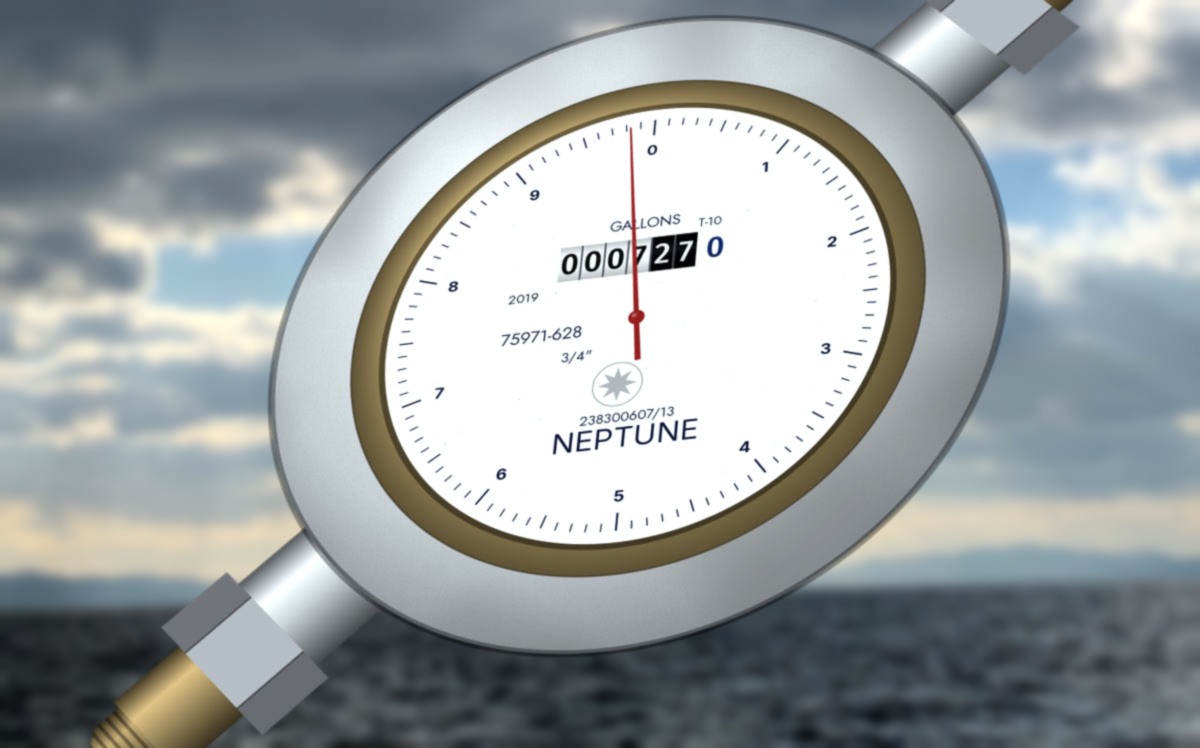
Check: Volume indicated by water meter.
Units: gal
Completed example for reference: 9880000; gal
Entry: 7269.8; gal
